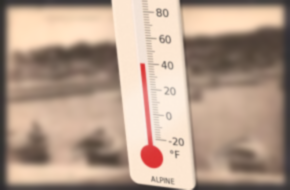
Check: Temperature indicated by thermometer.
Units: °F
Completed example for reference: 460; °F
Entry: 40; °F
